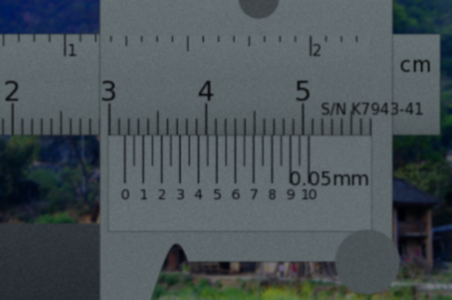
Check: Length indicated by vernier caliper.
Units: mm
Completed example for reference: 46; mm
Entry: 31.6; mm
